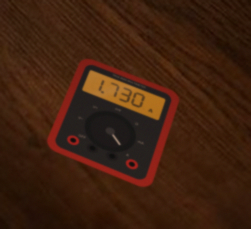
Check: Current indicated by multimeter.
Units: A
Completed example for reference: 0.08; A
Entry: 1.730; A
